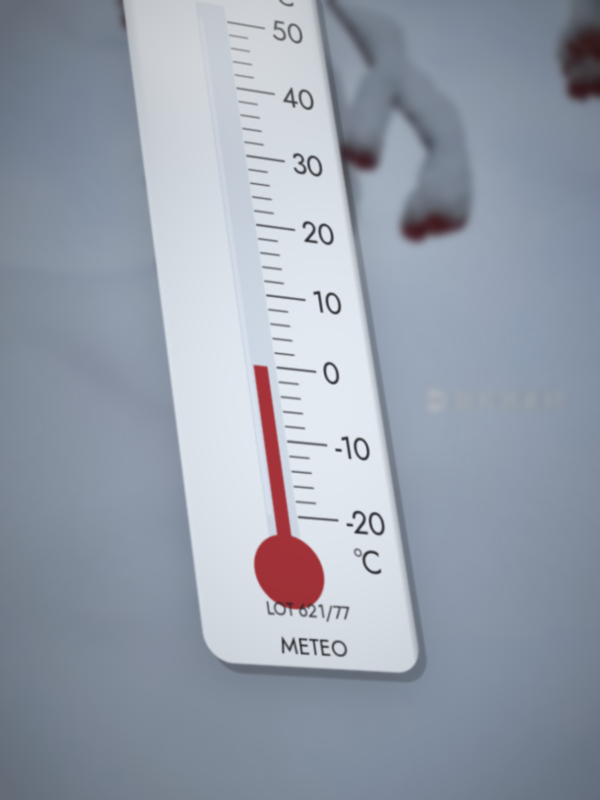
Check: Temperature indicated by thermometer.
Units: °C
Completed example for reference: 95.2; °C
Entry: 0; °C
